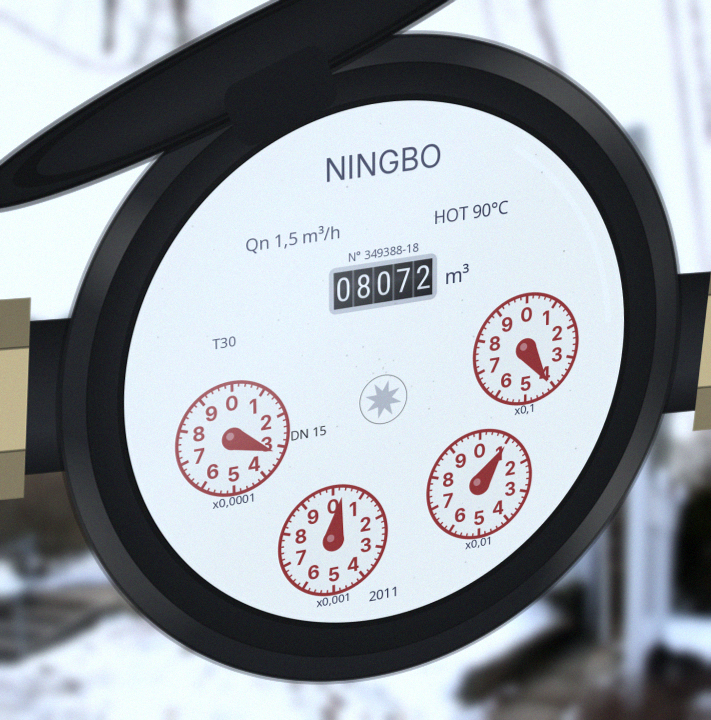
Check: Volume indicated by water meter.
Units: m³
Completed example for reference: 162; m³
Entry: 8072.4103; m³
